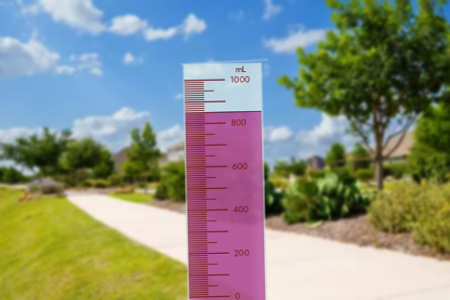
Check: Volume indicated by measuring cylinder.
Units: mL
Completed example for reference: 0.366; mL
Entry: 850; mL
